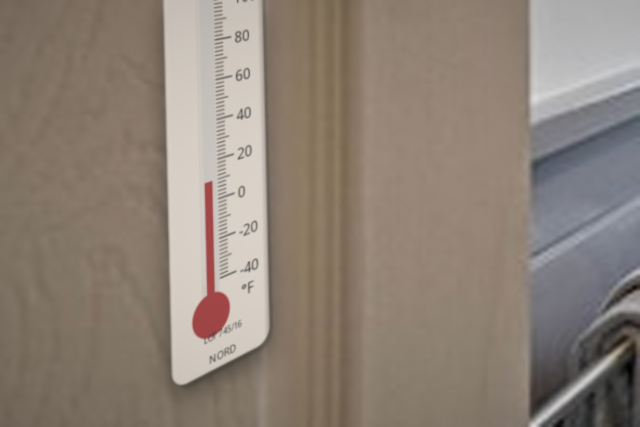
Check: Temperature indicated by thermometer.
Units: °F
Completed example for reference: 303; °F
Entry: 10; °F
